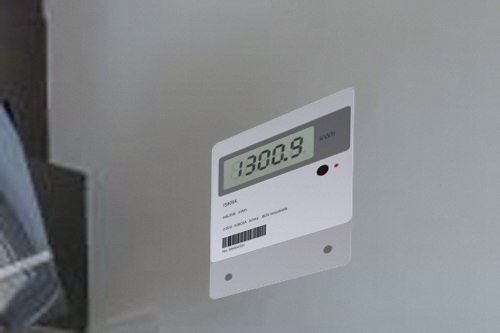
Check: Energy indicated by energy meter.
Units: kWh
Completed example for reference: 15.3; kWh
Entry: 1300.9; kWh
